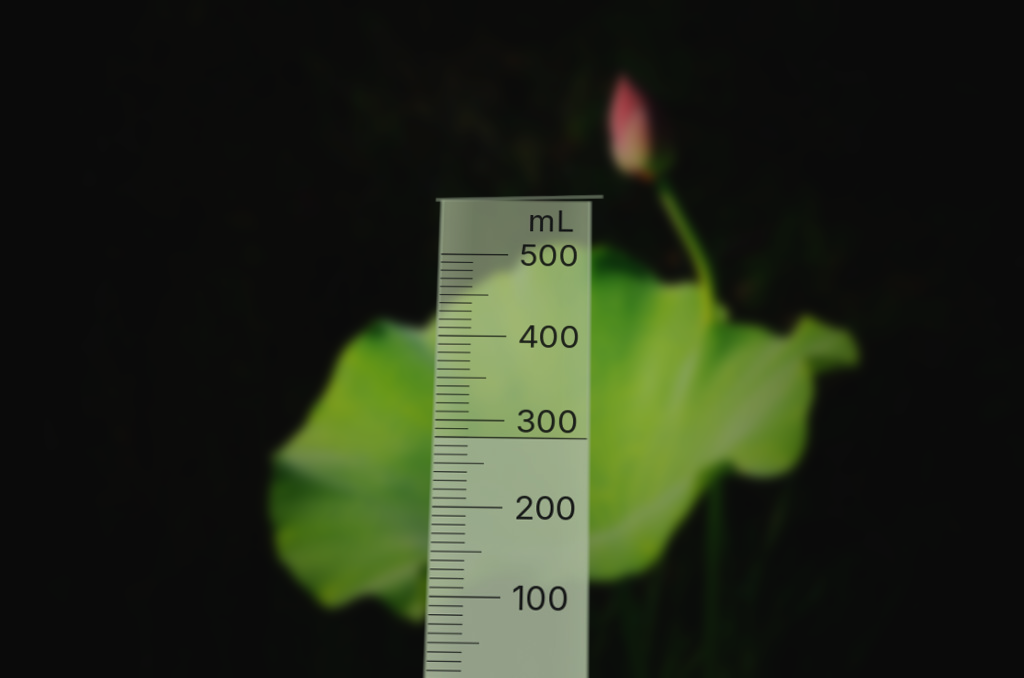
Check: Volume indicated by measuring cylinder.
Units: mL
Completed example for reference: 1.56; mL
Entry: 280; mL
